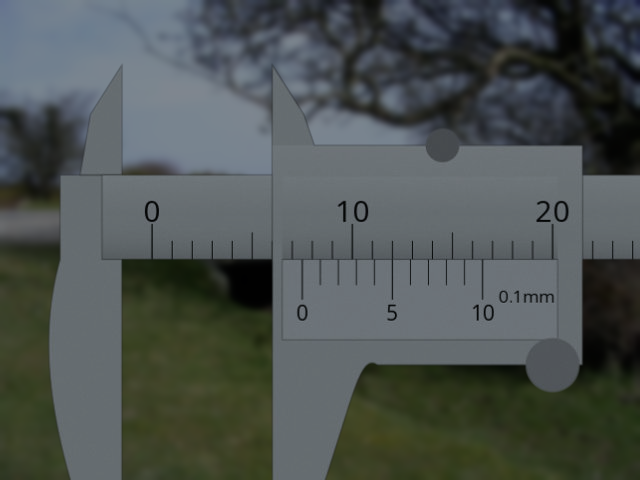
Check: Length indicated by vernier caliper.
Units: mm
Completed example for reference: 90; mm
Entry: 7.5; mm
